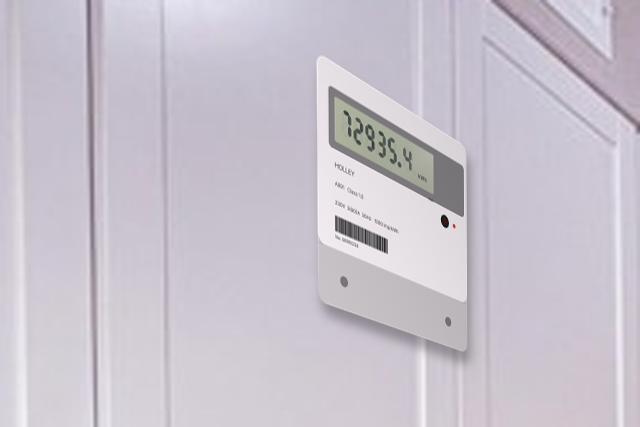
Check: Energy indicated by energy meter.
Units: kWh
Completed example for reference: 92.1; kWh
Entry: 72935.4; kWh
